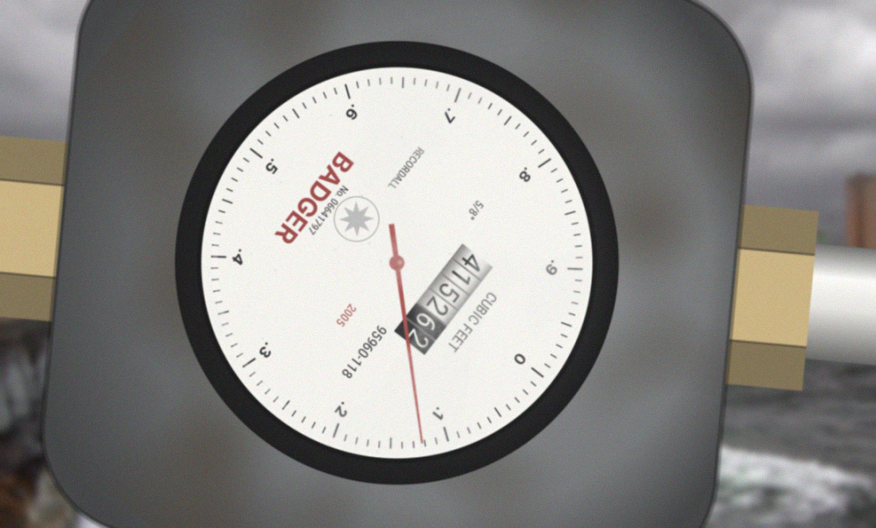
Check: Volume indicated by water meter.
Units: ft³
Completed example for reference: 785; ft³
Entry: 415262.12; ft³
